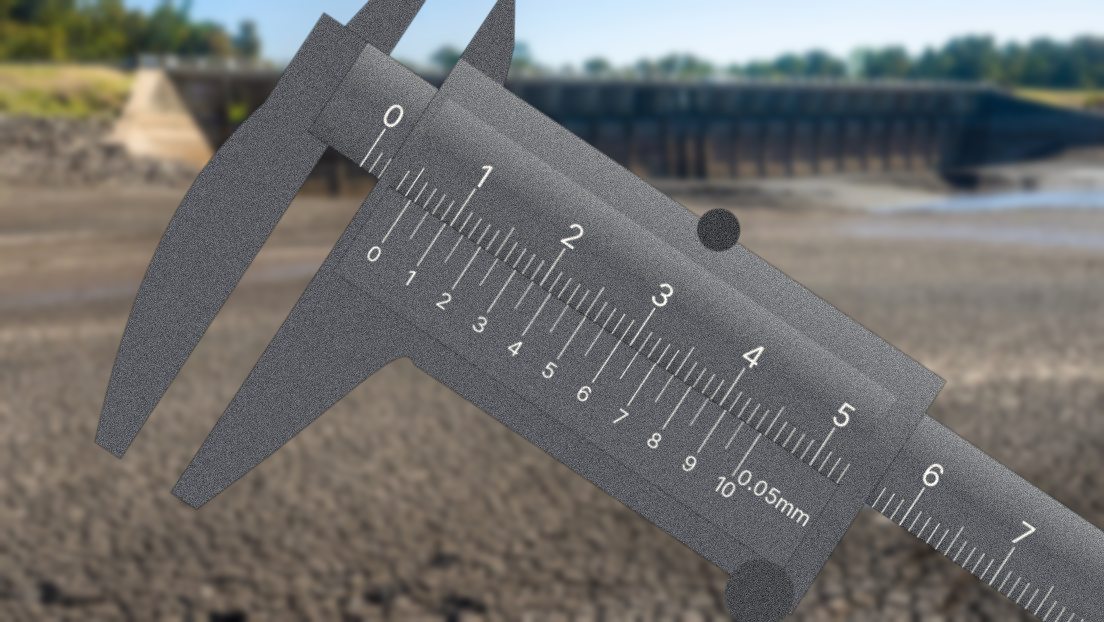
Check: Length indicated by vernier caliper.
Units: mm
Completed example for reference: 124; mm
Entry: 5.6; mm
